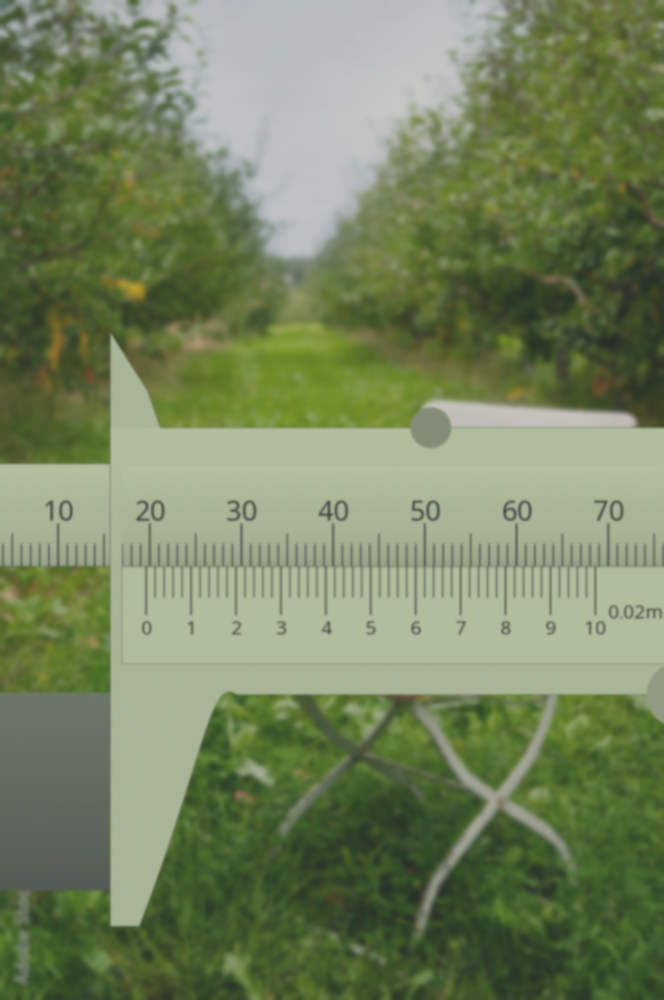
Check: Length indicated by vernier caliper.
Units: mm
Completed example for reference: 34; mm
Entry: 19.6; mm
